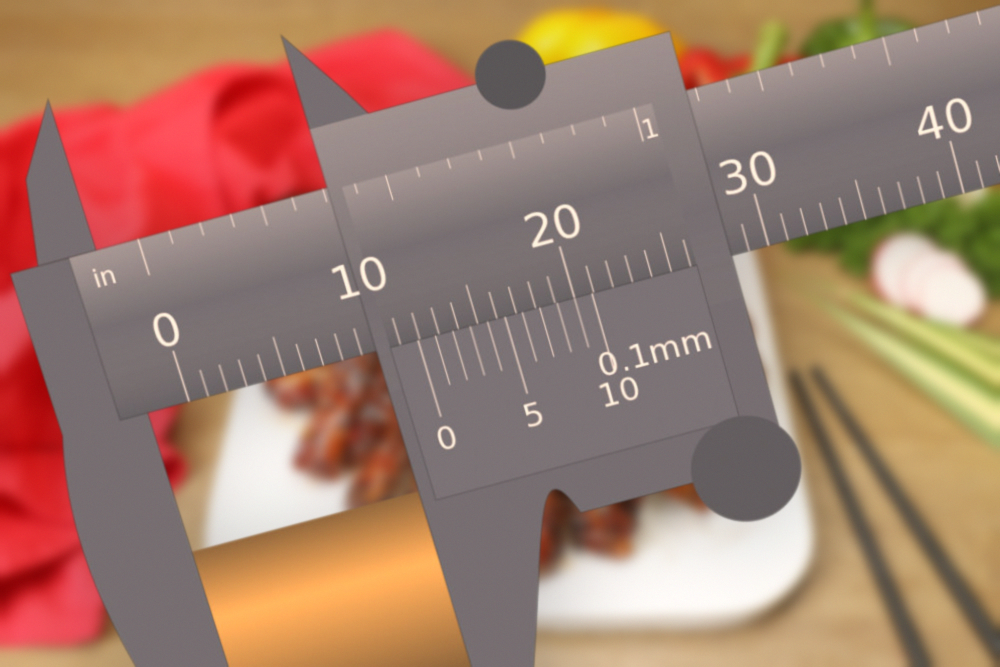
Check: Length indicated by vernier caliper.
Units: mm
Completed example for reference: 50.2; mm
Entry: 11.9; mm
